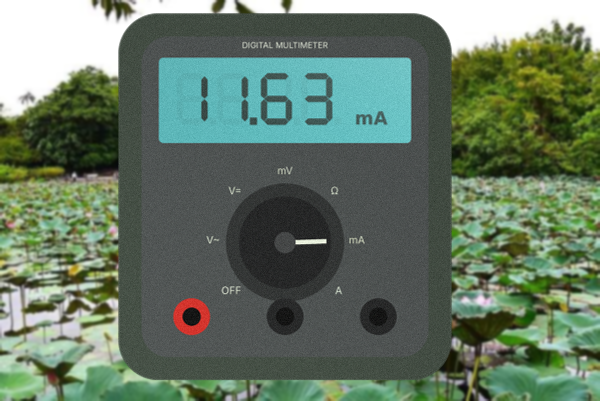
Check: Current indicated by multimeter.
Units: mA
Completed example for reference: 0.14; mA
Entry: 11.63; mA
